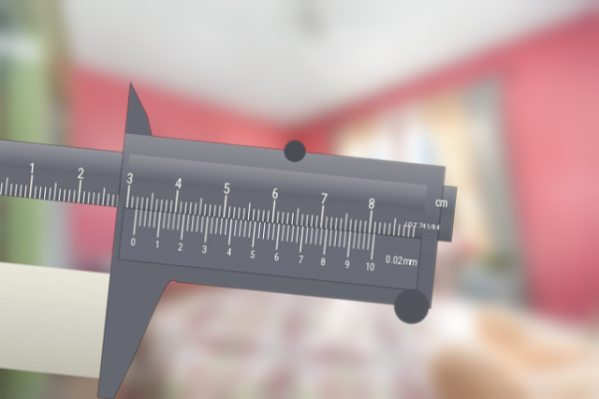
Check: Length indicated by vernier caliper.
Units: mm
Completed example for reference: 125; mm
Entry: 32.0; mm
